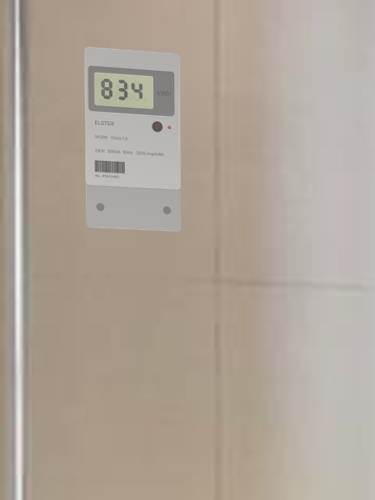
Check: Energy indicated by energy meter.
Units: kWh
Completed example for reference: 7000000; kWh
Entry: 834; kWh
